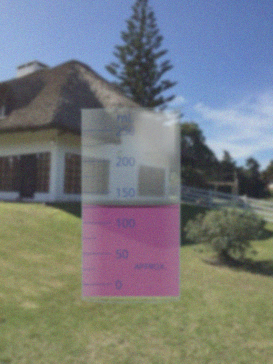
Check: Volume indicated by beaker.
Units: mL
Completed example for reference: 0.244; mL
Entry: 125; mL
